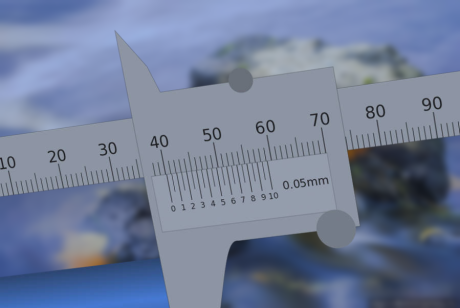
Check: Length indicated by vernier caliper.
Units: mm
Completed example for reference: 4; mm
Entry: 40.2; mm
